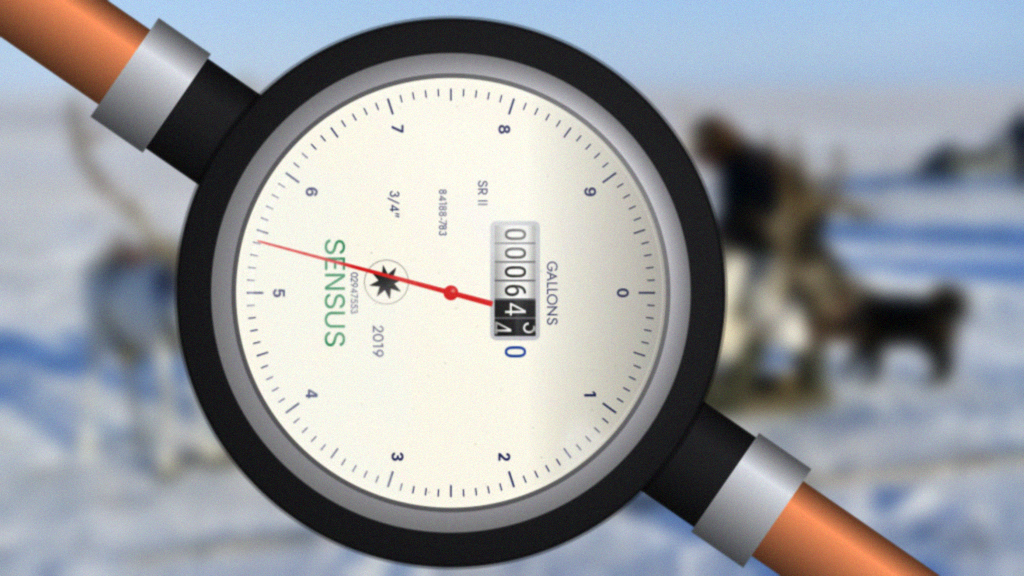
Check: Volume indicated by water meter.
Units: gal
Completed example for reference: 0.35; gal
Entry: 6435.4; gal
